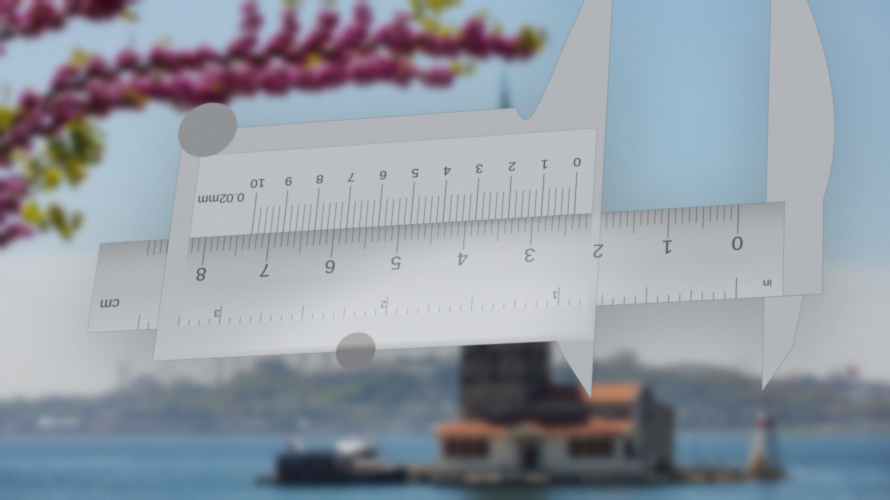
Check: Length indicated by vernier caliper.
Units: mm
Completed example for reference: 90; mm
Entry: 23.8; mm
